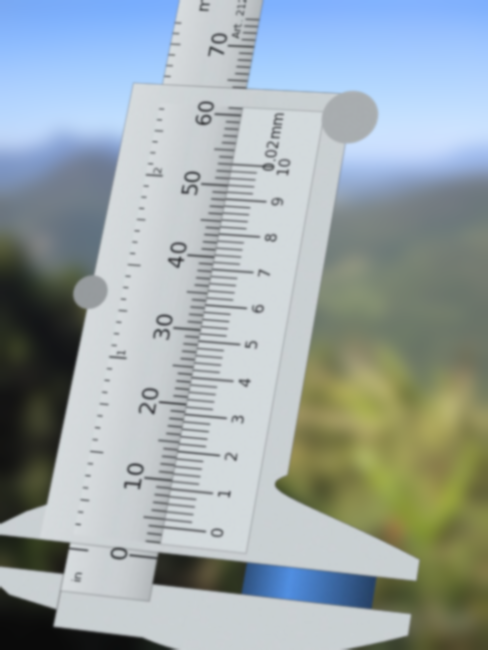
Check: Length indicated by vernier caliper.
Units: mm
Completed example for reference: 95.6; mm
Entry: 4.0; mm
